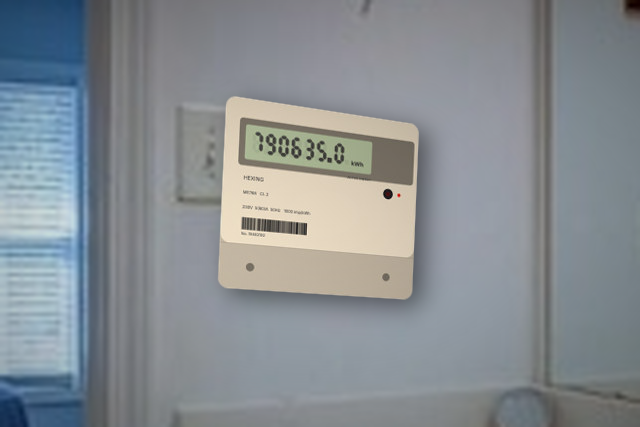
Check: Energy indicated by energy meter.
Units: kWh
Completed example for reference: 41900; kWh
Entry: 790635.0; kWh
